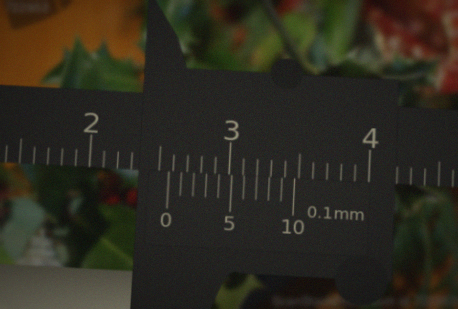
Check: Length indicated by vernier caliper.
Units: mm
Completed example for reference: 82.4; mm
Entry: 25.7; mm
